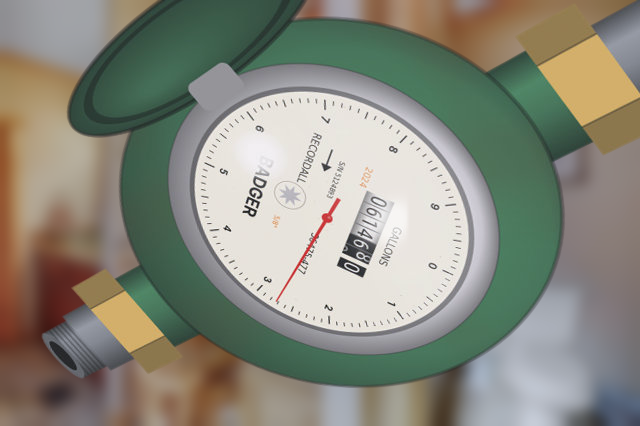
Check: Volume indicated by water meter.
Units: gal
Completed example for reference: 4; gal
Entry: 614682.7; gal
